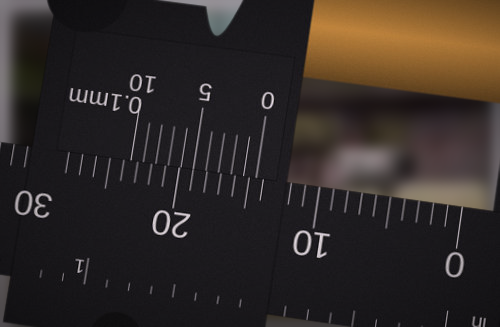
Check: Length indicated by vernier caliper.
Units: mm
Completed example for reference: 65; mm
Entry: 14.5; mm
